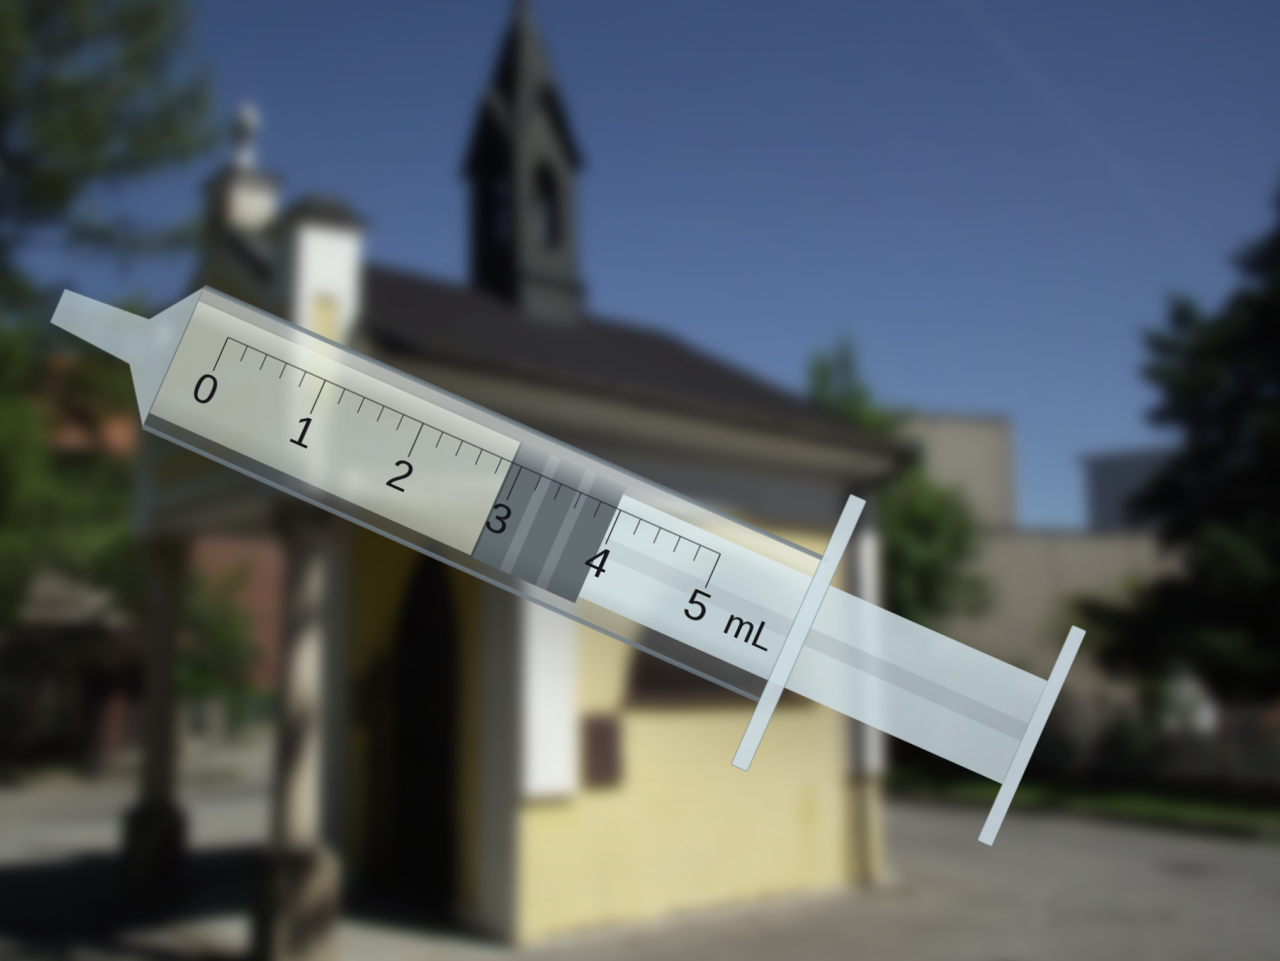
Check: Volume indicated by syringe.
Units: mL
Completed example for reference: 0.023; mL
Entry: 2.9; mL
